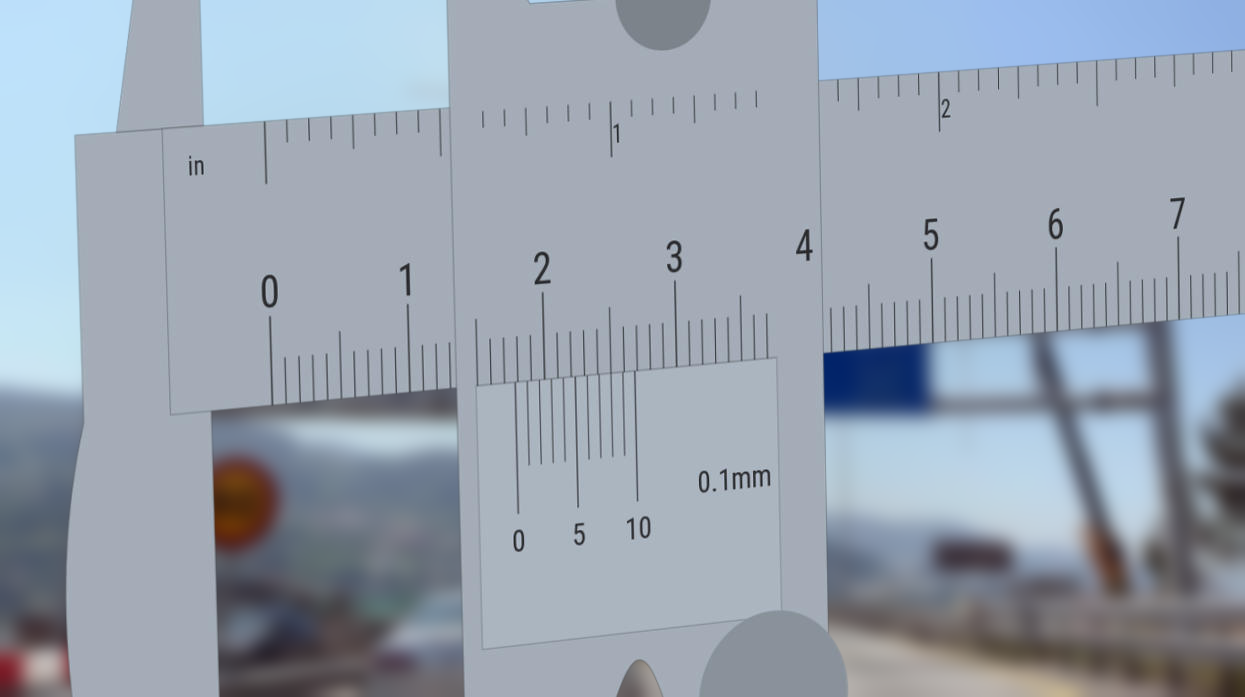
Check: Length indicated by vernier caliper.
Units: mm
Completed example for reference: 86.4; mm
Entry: 17.8; mm
